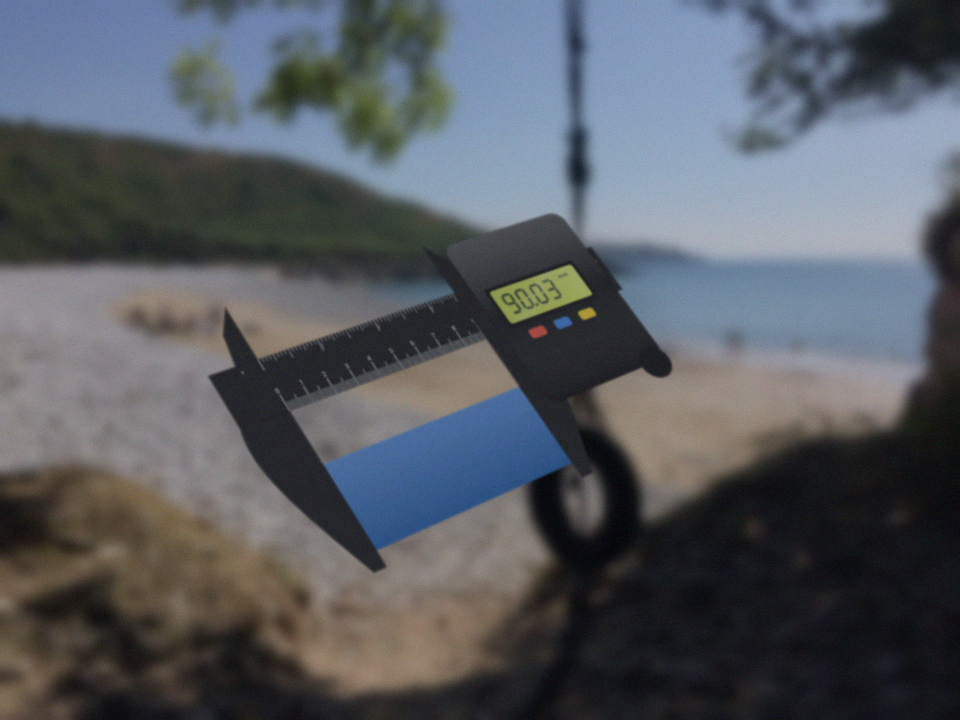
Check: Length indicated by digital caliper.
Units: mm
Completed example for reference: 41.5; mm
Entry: 90.03; mm
